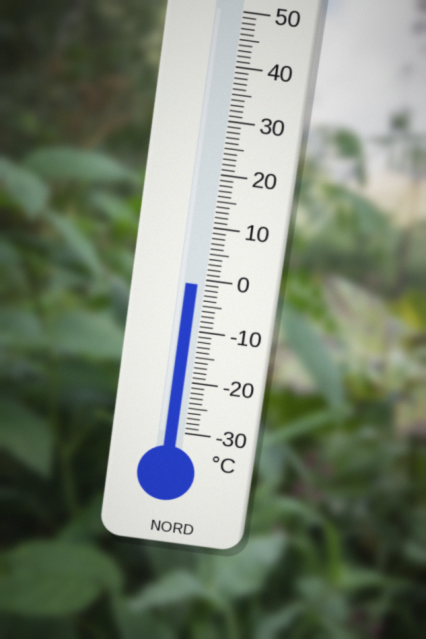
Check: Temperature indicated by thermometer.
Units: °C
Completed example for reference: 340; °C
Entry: -1; °C
